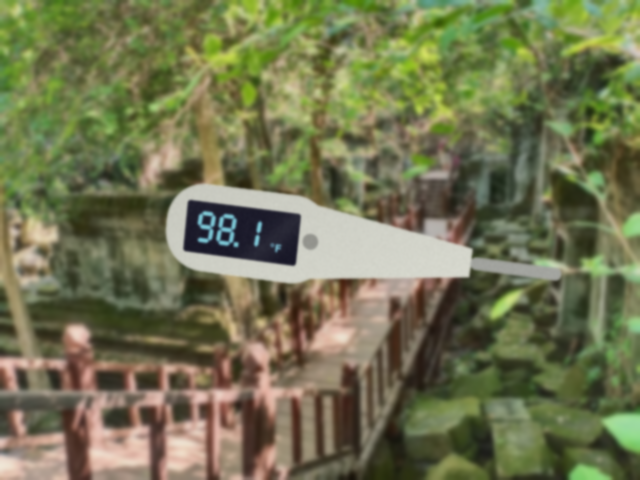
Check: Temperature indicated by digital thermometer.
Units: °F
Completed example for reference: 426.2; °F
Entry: 98.1; °F
